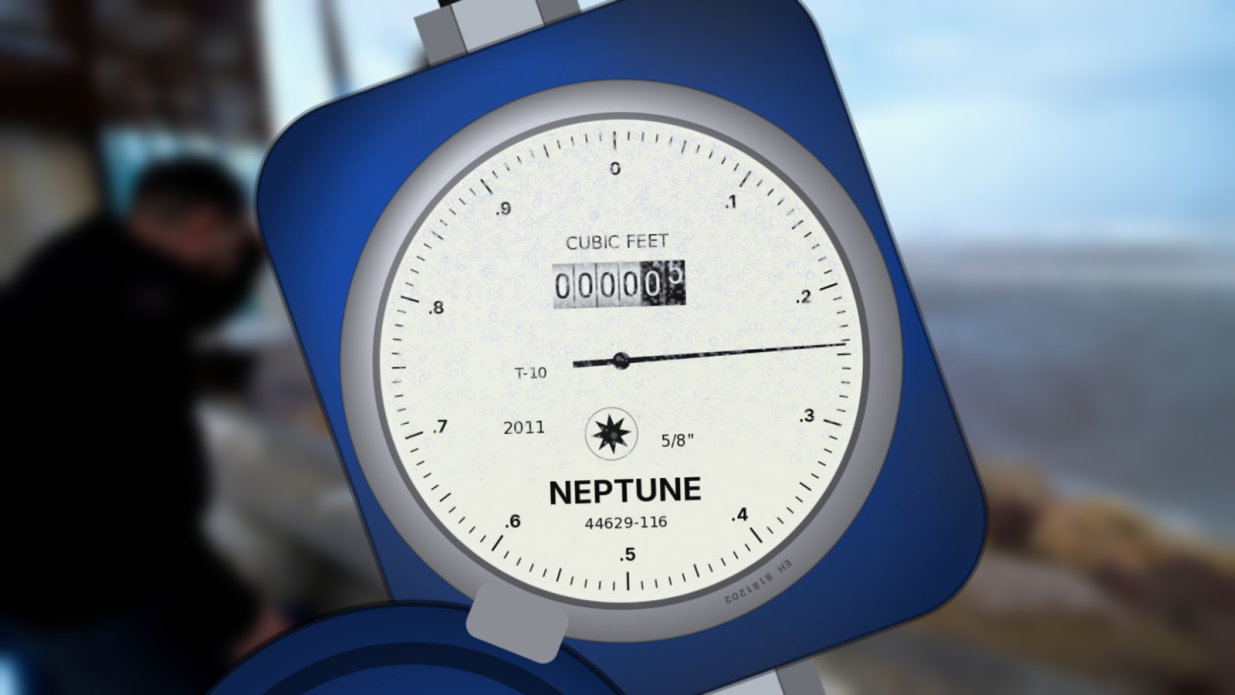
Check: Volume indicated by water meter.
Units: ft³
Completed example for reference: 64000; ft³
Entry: 5.24; ft³
